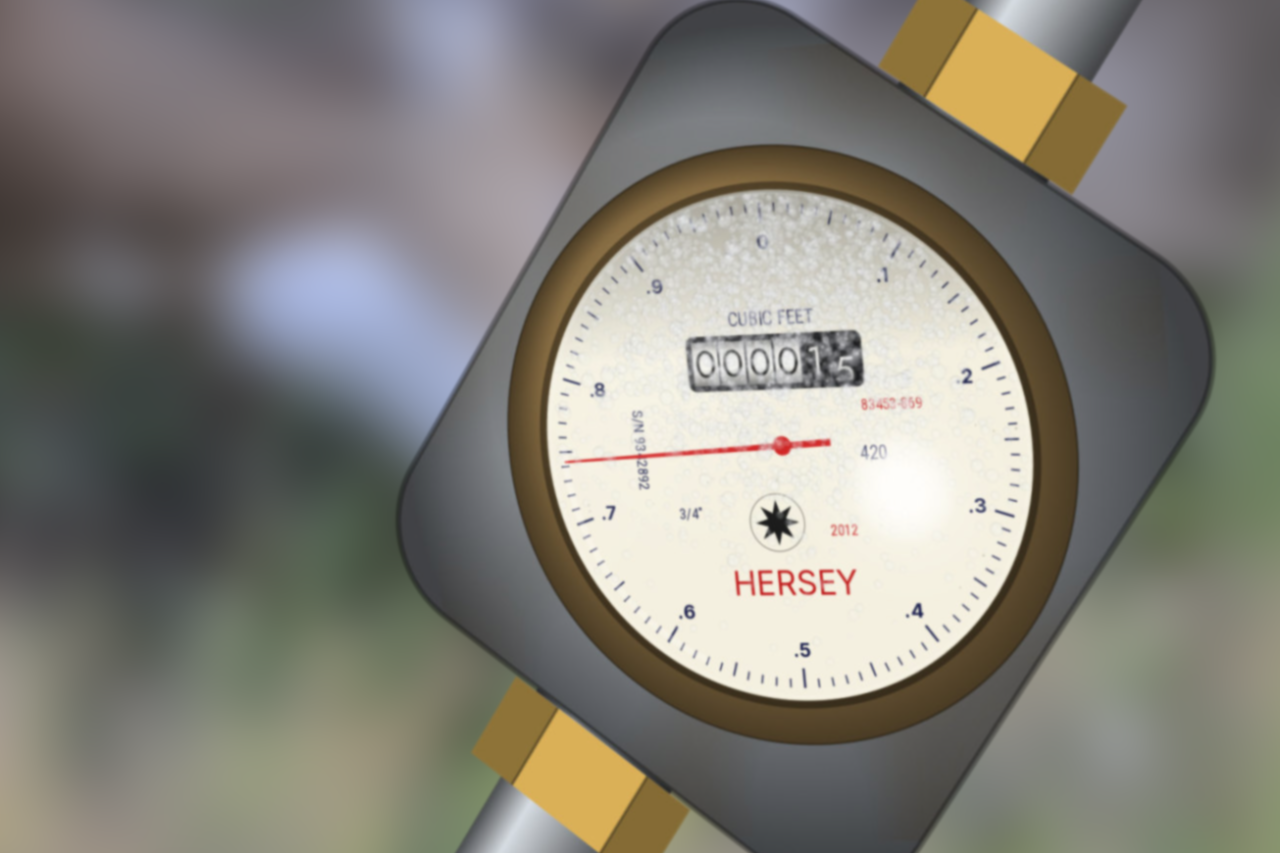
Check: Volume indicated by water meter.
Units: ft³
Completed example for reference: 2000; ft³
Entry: 14.74; ft³
